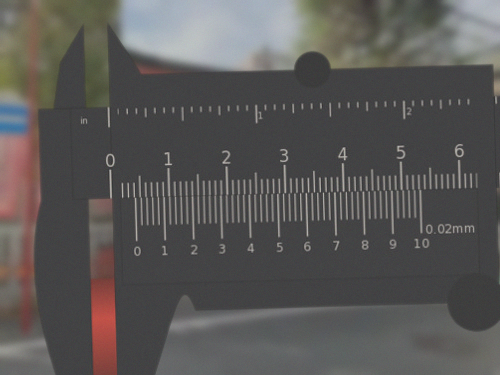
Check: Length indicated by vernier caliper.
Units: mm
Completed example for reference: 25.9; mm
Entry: 4.2; mm
